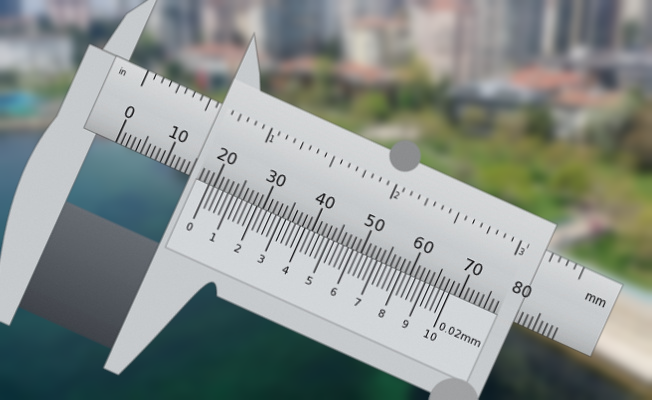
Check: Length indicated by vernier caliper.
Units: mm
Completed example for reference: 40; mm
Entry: 19.0; mm
